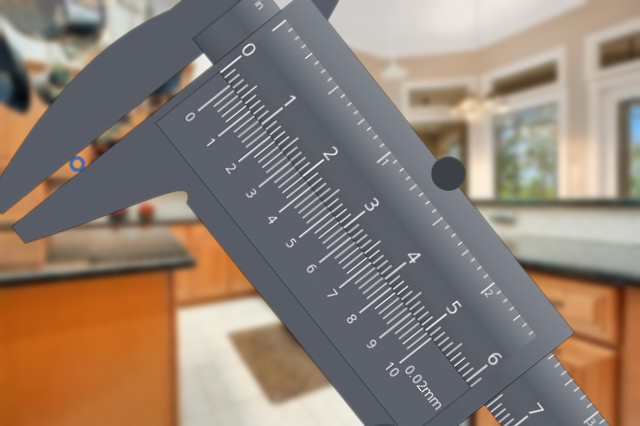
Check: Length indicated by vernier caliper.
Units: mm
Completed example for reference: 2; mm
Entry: 2.4; mm
